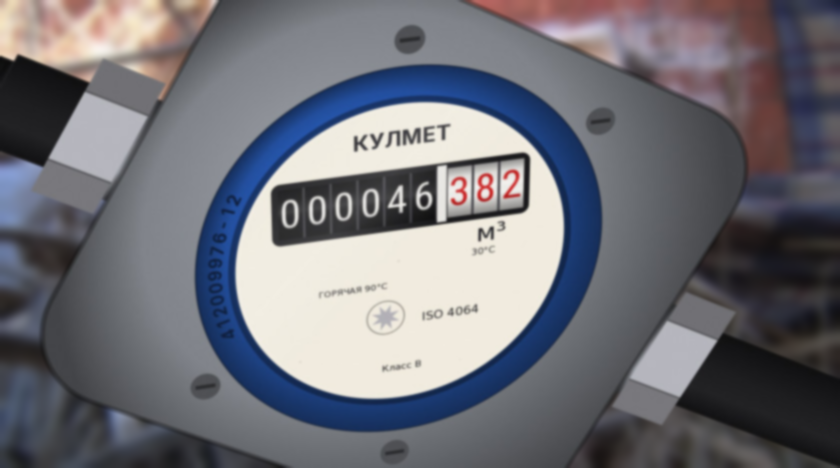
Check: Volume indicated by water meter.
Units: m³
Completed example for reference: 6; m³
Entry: 46.382; m³
